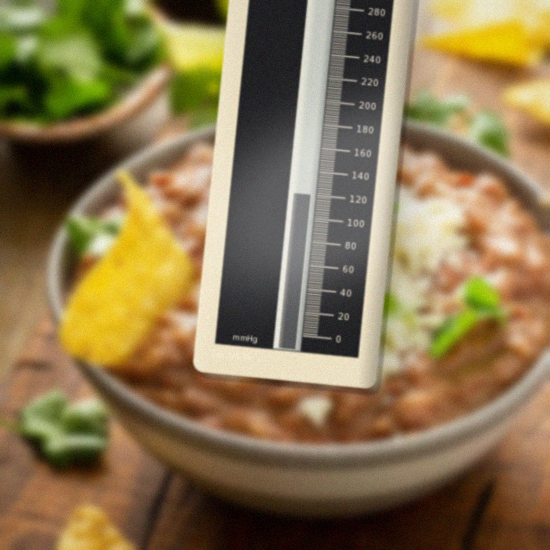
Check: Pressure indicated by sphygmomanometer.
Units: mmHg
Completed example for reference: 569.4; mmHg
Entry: 120; mmHg
